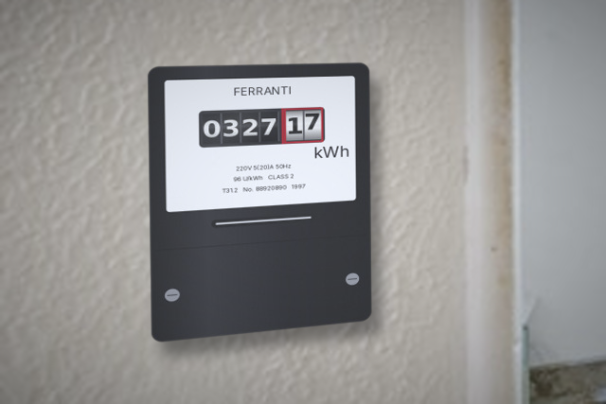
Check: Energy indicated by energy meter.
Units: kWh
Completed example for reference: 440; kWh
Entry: 327.17; kWh
